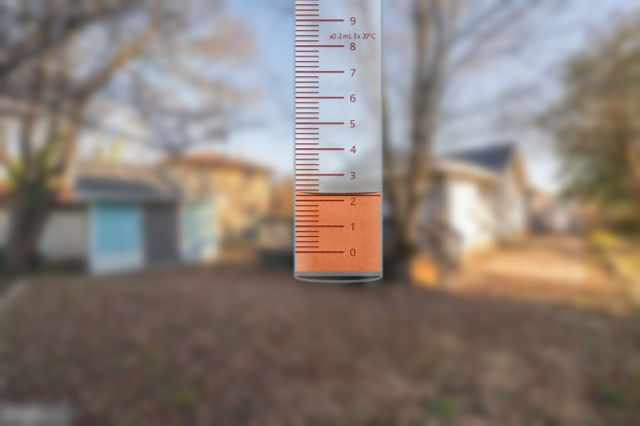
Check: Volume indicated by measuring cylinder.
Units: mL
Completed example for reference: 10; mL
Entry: 2.2; mL
